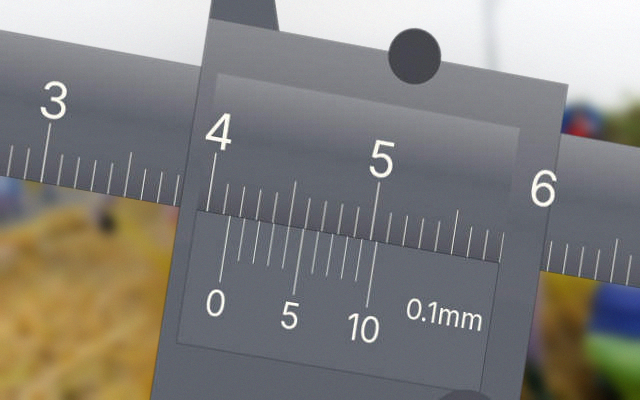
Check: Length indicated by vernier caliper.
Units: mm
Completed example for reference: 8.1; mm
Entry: 41.4; mm
